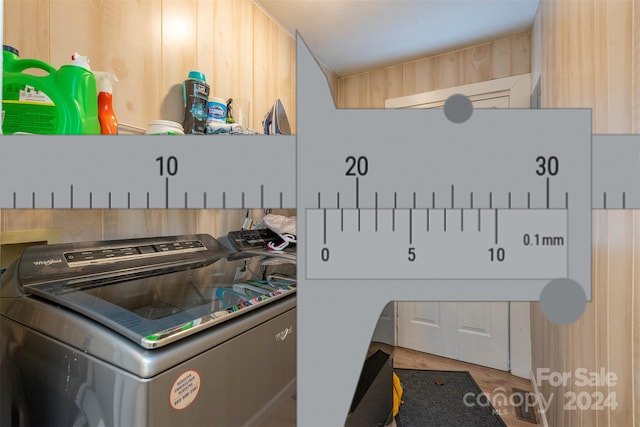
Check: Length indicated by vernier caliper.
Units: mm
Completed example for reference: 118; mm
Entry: 18.3; mm
